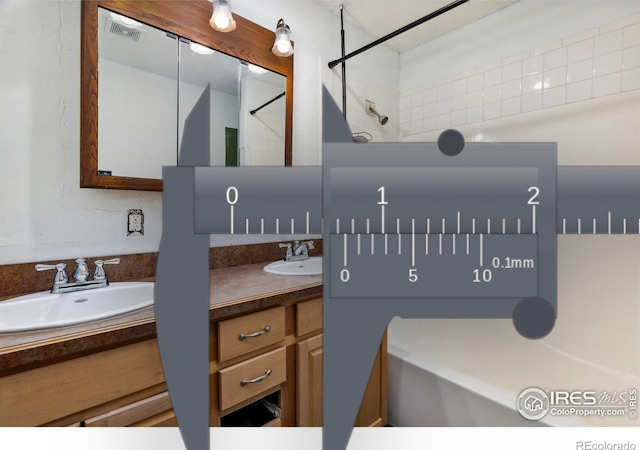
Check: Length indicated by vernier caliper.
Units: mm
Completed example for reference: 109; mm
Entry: 7.5; mm
